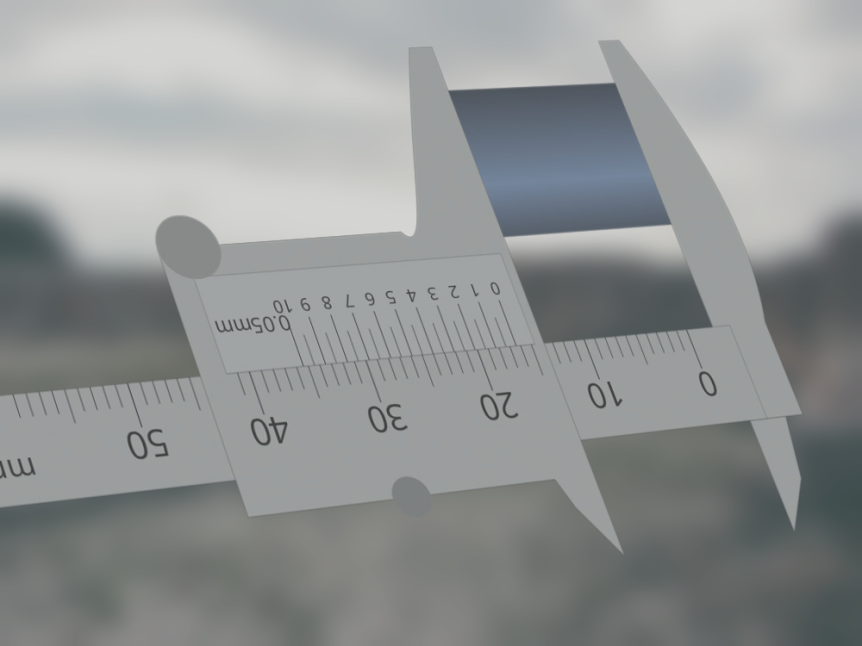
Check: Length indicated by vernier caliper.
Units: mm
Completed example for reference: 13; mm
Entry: 16.4; mm
